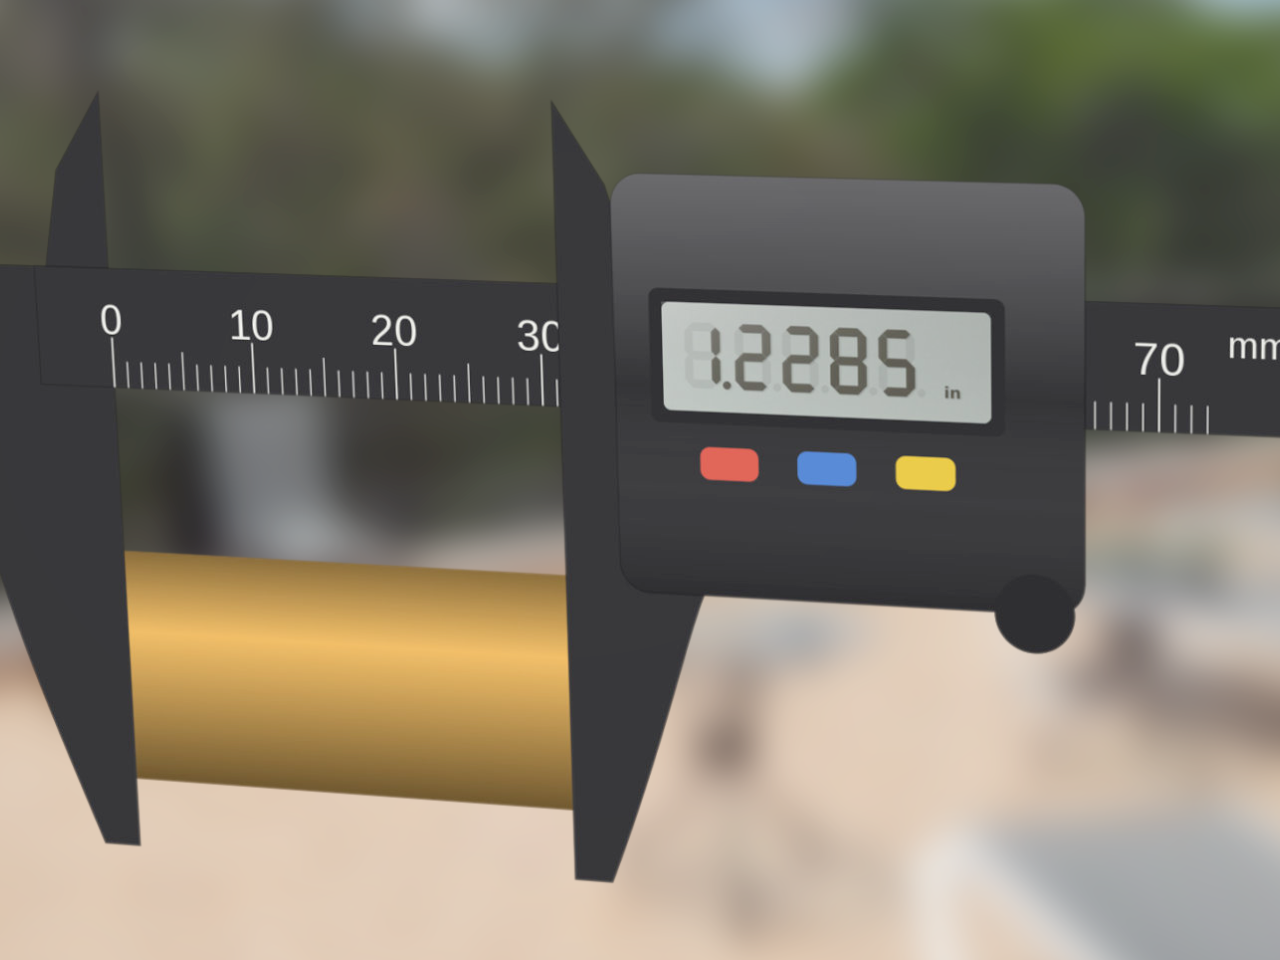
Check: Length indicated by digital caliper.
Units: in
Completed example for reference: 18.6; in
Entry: 1.2285; in
